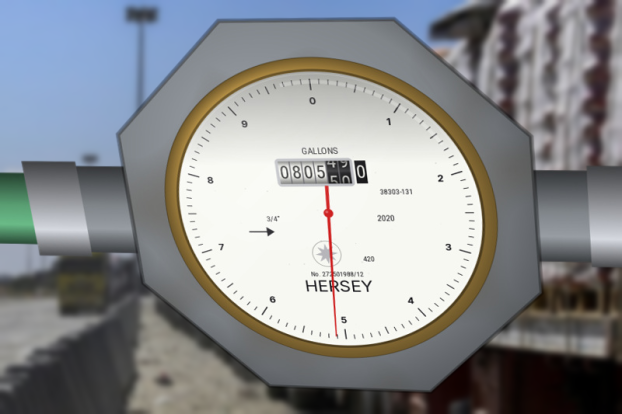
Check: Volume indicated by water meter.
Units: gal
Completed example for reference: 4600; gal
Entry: 805495.1; gal
